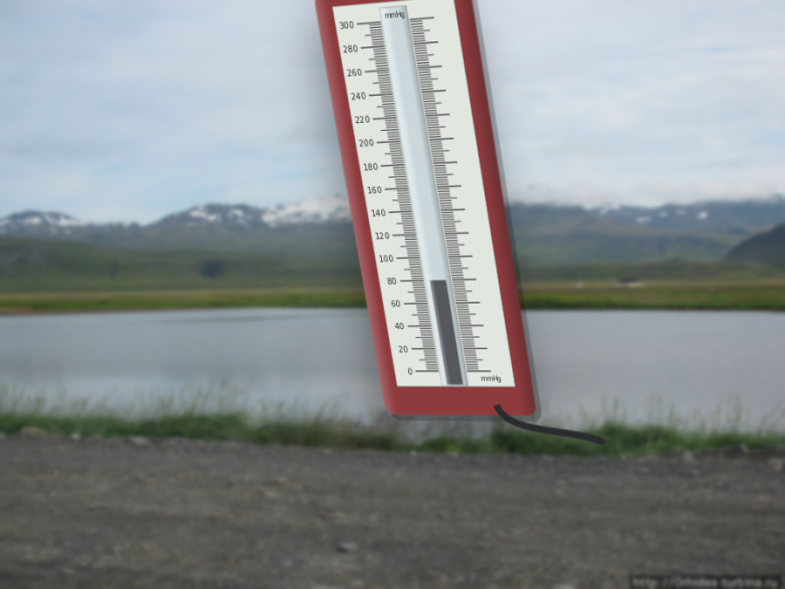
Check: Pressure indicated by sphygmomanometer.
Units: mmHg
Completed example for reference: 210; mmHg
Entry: 80; mmHg
